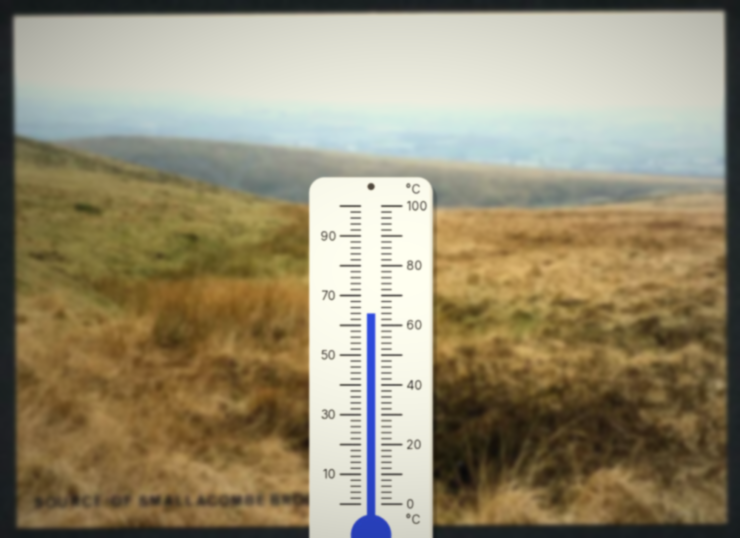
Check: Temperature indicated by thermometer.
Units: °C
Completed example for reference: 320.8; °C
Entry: 64; °C
